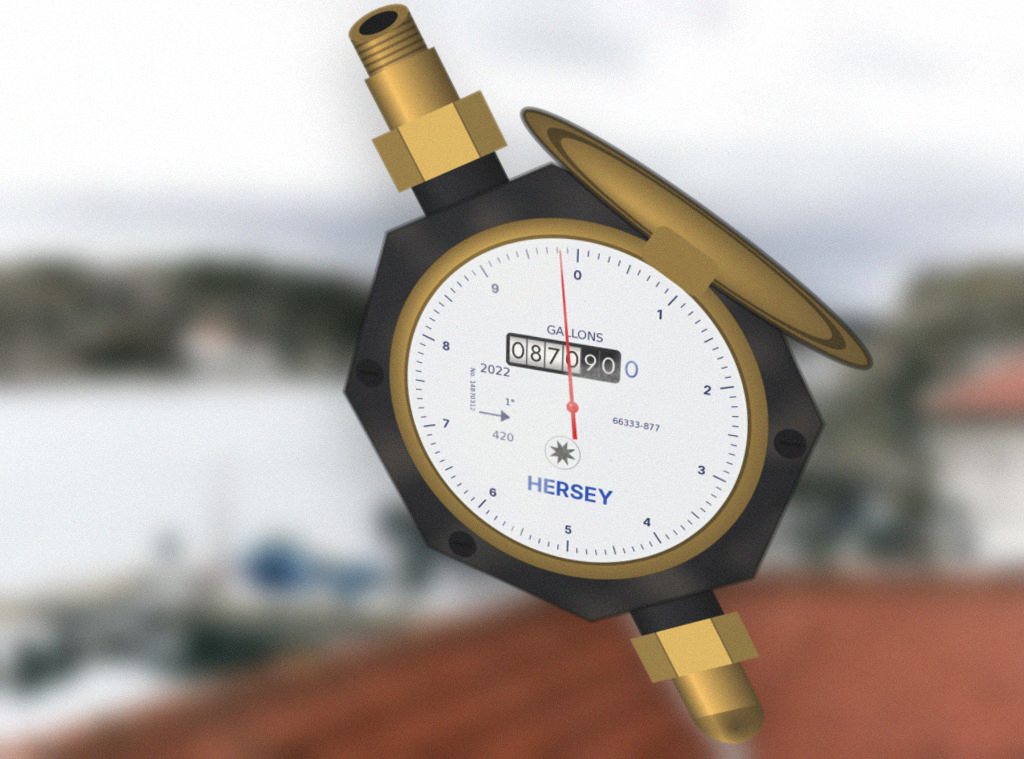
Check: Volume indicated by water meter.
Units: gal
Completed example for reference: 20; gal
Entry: 870899.8; gal
